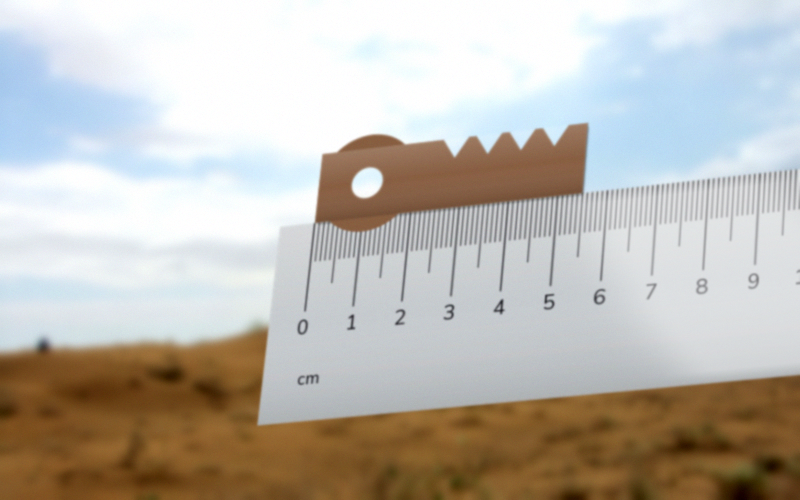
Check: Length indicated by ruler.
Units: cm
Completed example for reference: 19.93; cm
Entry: 5.5; cm
